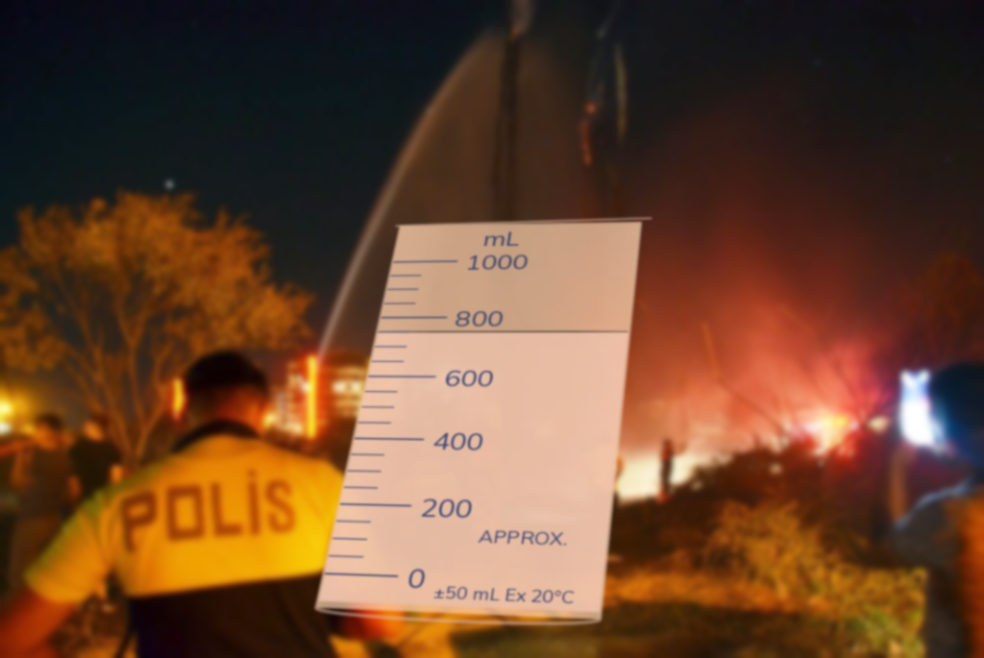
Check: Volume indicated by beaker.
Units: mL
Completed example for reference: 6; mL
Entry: 750; mL
